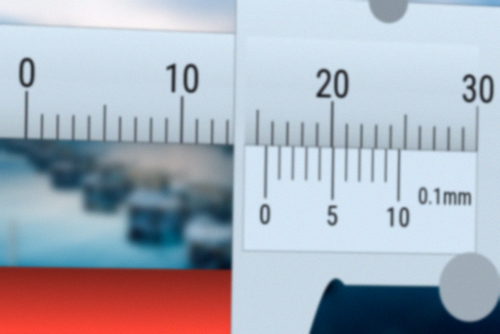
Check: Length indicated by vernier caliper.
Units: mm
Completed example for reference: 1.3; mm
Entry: 15.6; mm
